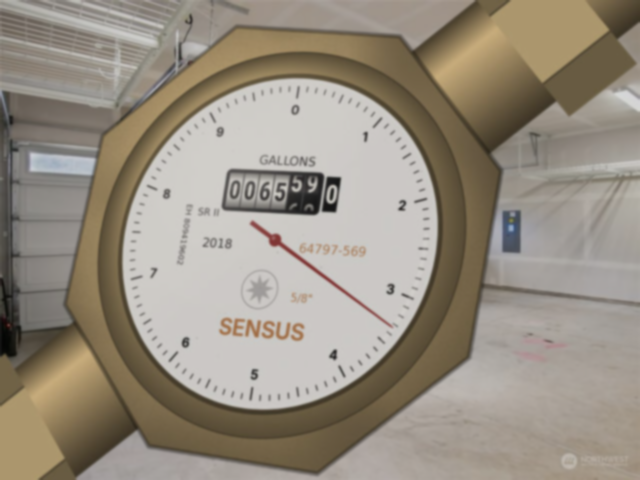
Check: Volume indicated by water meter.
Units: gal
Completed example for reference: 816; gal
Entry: 65593.3; gal
